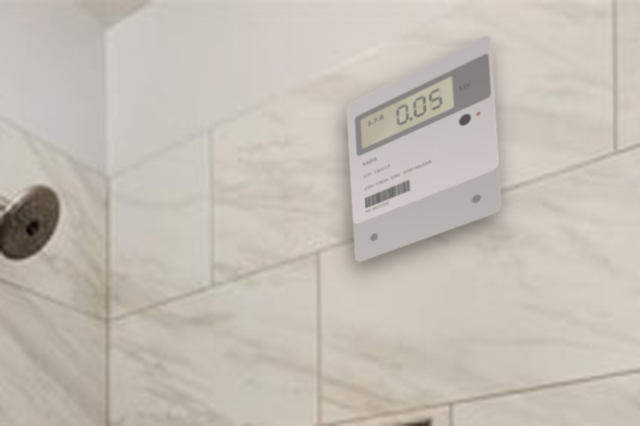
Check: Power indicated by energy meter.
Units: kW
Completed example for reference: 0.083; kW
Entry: 0.05; kW
